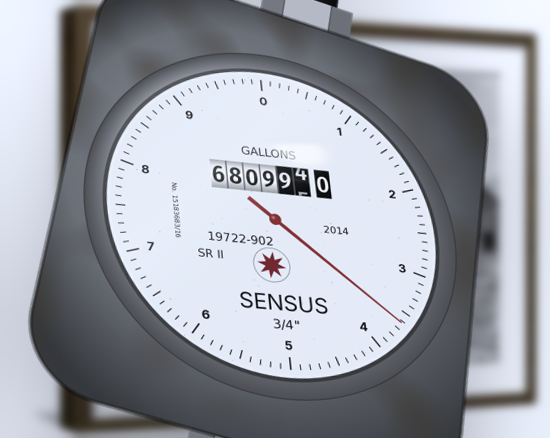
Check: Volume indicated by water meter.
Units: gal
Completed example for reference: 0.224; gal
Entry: 6809943.6; gal
